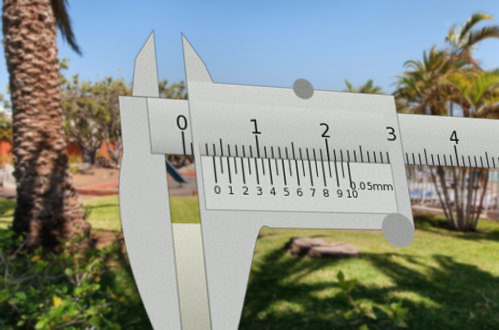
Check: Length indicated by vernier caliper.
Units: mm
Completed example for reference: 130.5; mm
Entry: 3.8; mm
